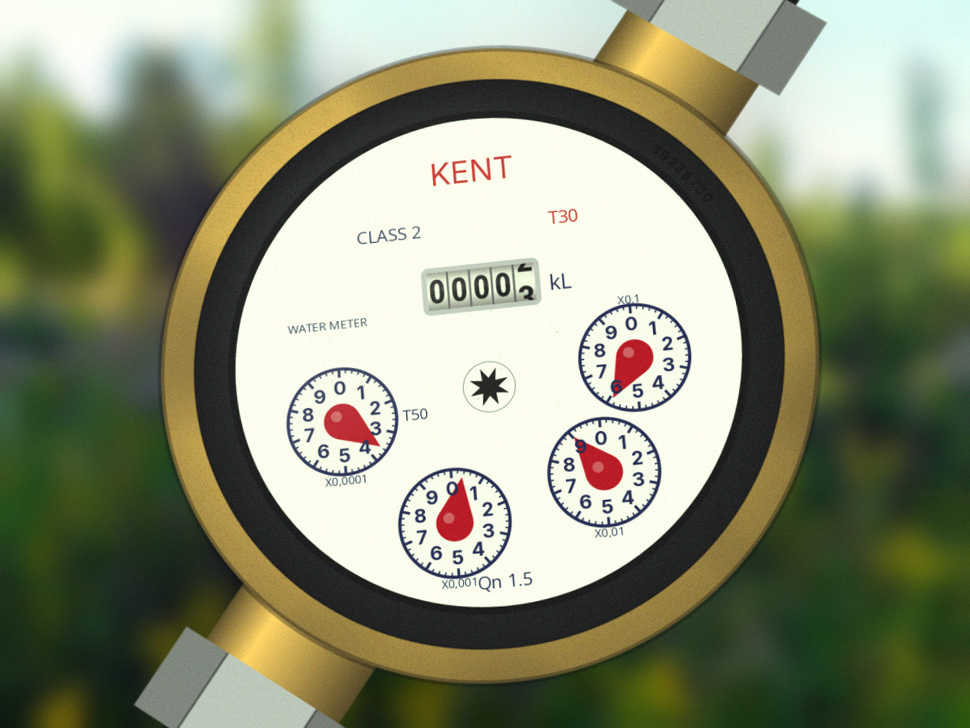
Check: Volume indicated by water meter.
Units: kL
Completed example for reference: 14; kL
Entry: 2.5903; kL
